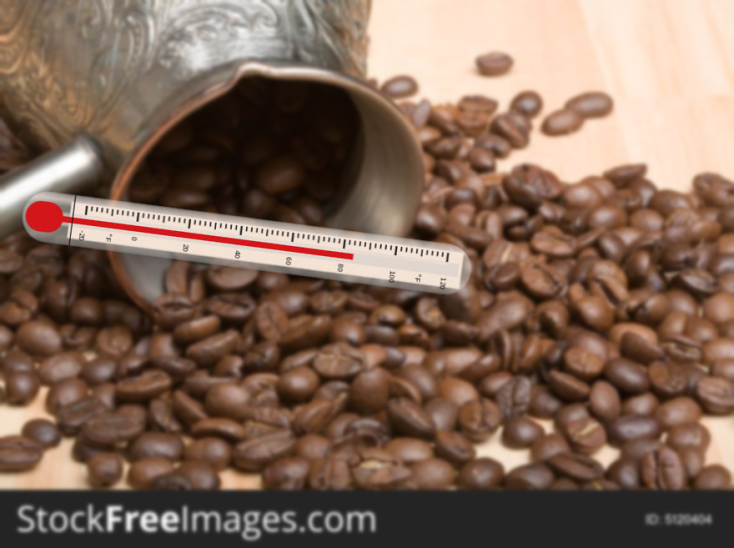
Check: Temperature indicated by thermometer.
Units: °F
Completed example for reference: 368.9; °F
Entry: 84; °F
